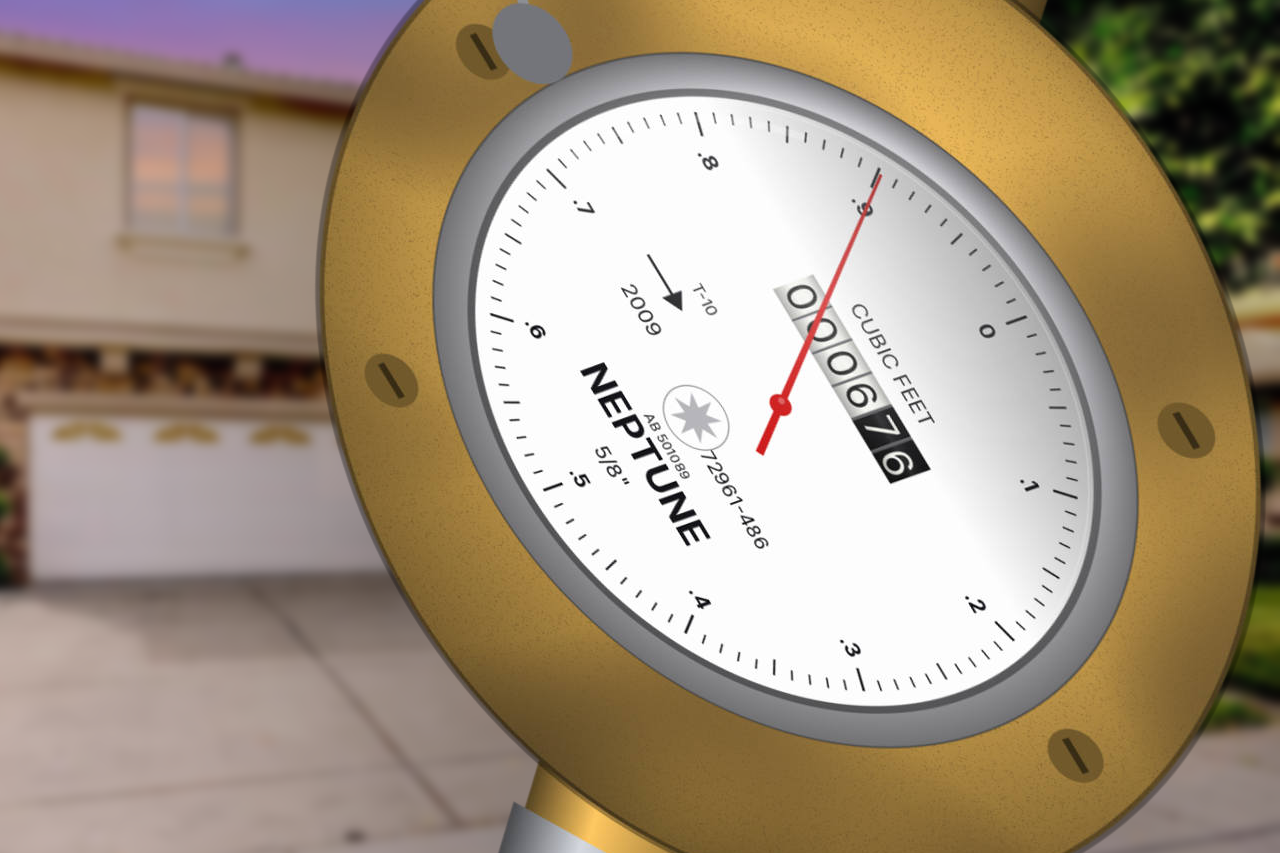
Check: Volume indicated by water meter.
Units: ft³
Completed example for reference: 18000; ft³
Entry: 675.90; ft³
